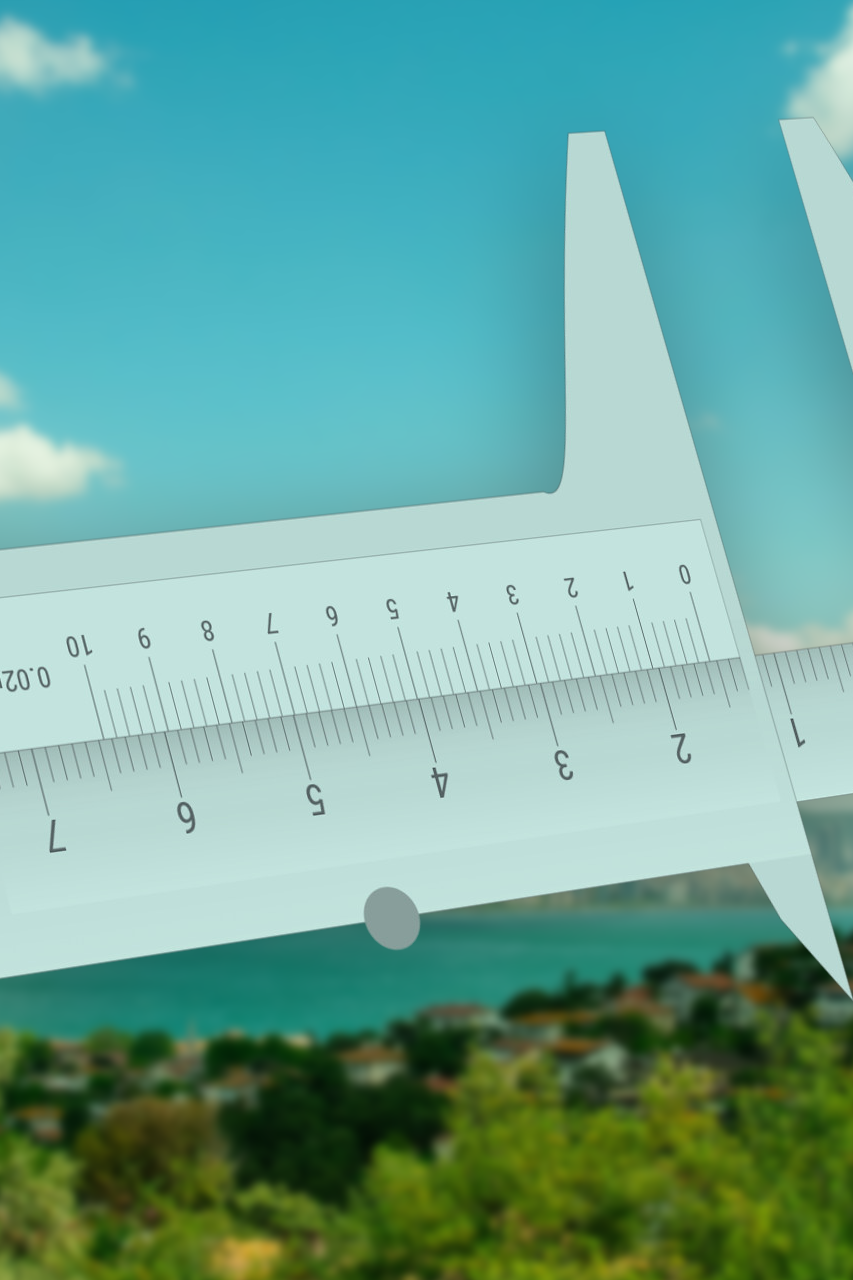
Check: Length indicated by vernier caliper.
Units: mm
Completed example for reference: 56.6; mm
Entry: 15.6; mm
